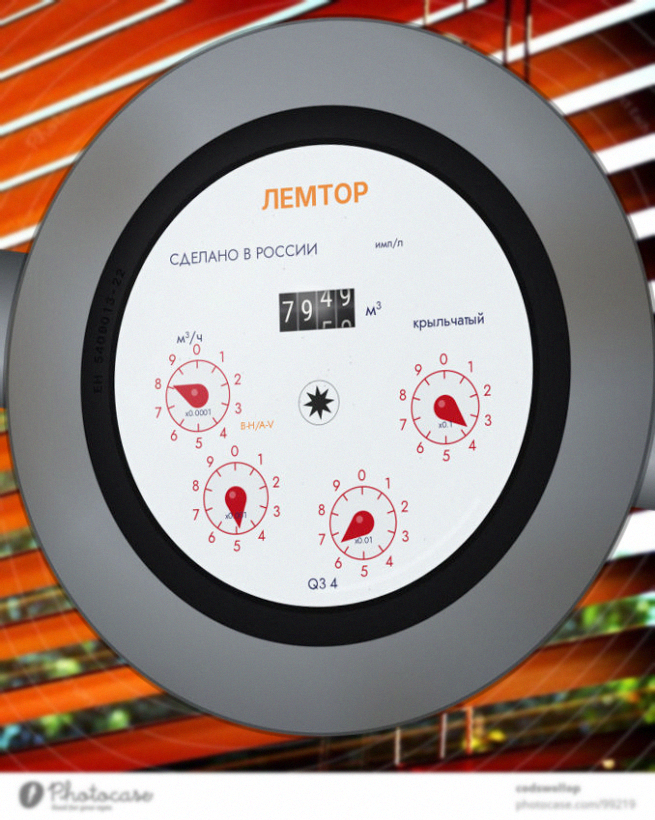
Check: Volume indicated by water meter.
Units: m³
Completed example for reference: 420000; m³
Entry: 7949.3648; m³
